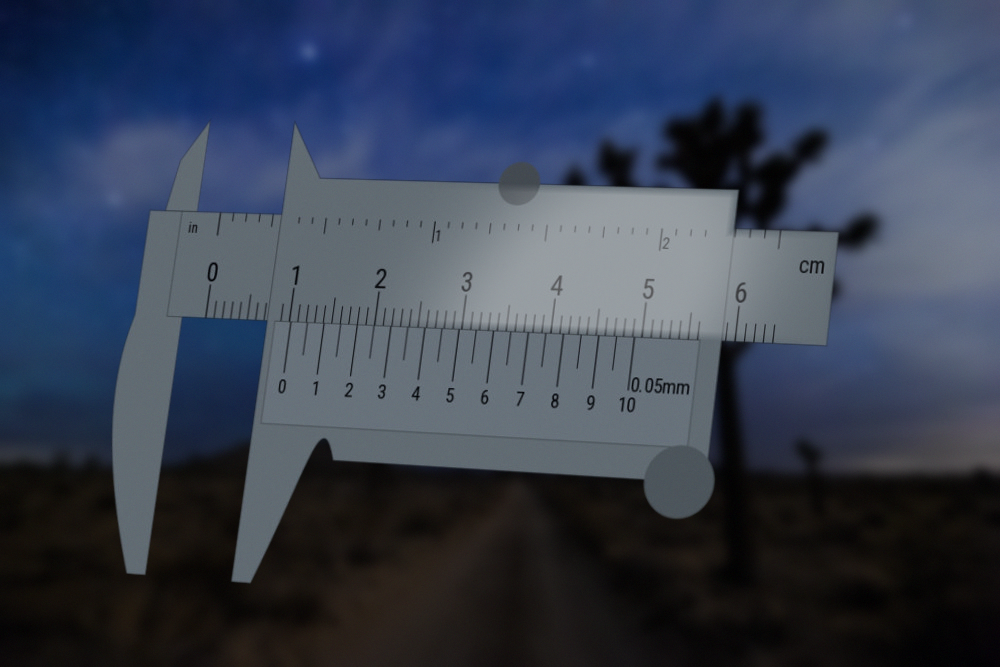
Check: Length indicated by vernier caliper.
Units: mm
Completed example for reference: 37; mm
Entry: 10.2; mm
